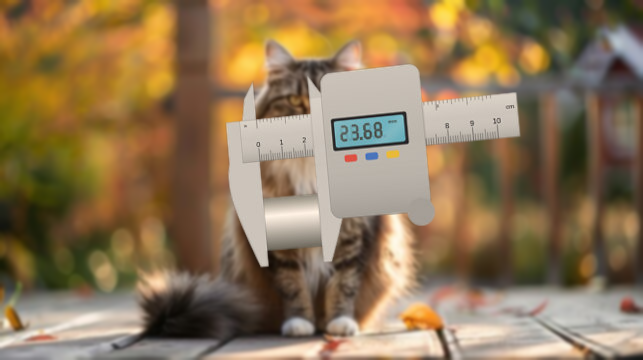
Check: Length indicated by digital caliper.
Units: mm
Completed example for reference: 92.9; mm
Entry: 23.68; mm
